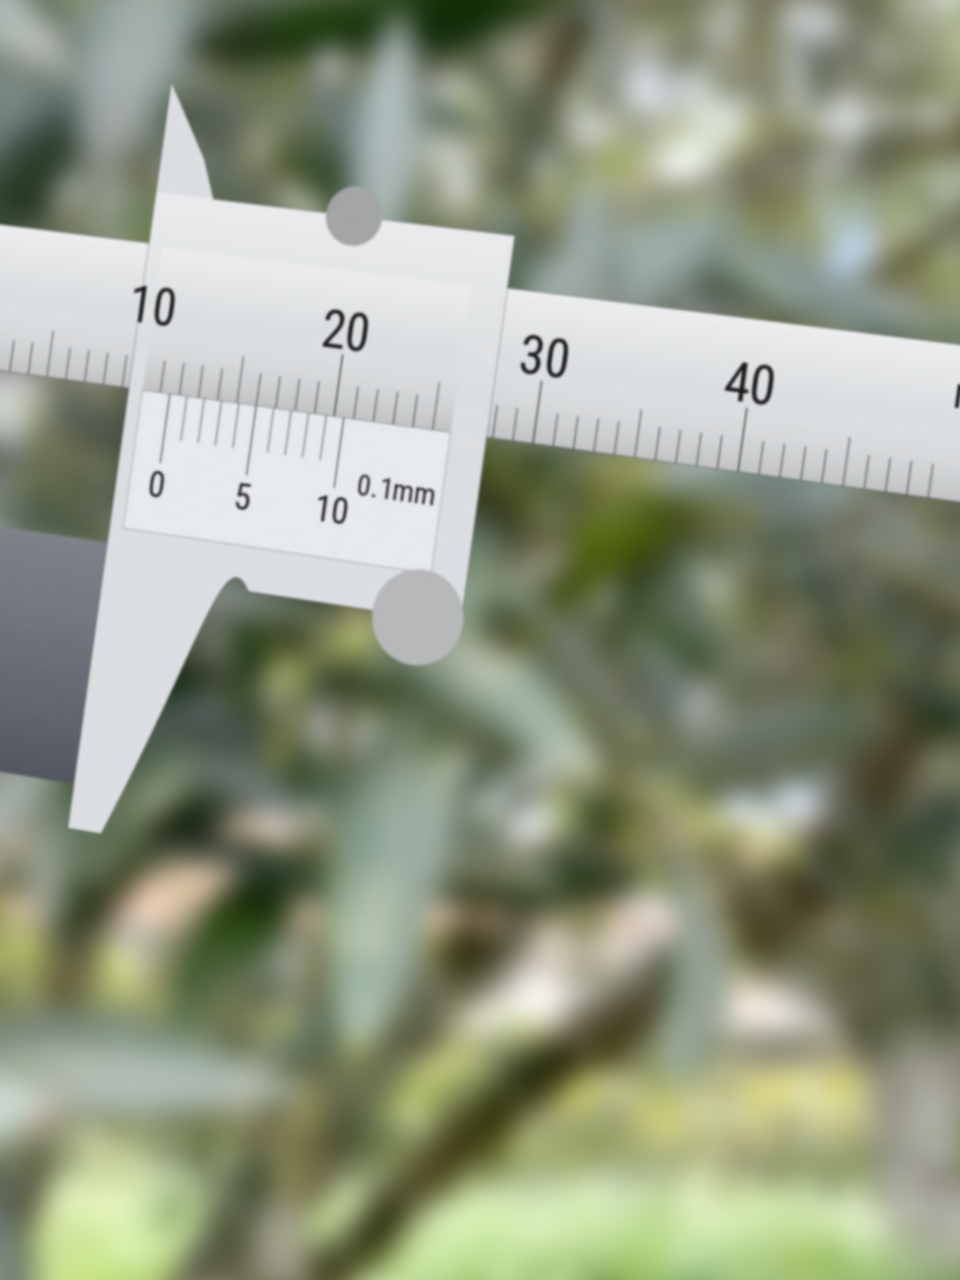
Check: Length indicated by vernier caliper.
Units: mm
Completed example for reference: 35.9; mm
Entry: 11.5; mm
